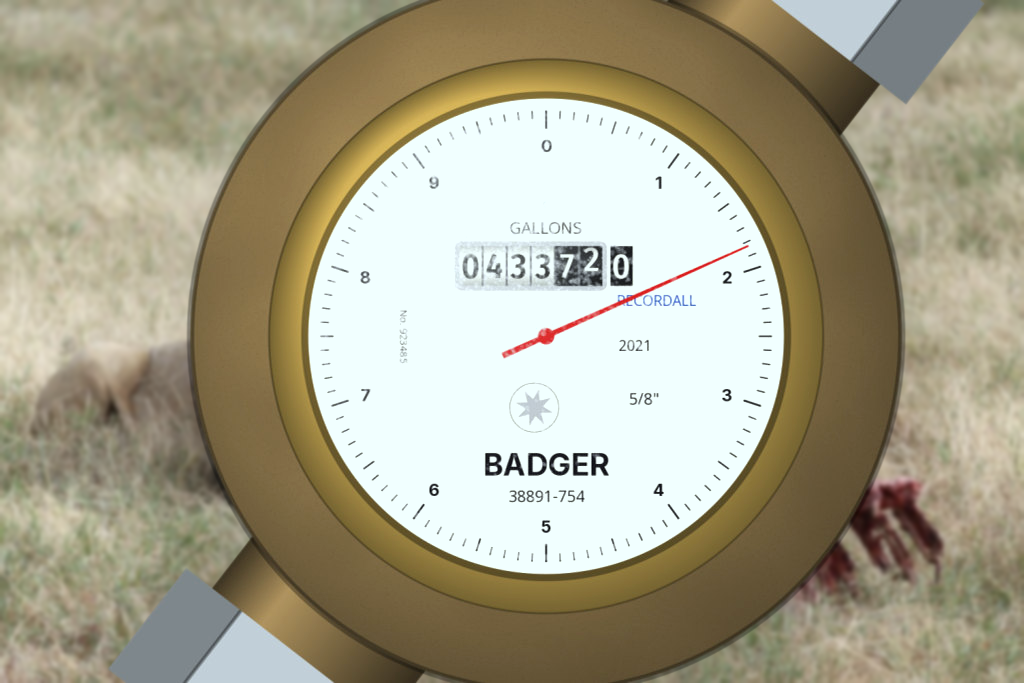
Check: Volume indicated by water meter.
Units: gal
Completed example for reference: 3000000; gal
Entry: 433721.8; gal
